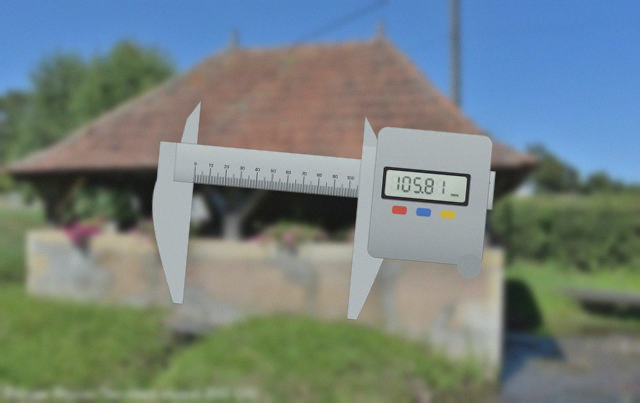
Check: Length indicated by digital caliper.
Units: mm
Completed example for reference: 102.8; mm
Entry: 105.81; mm
